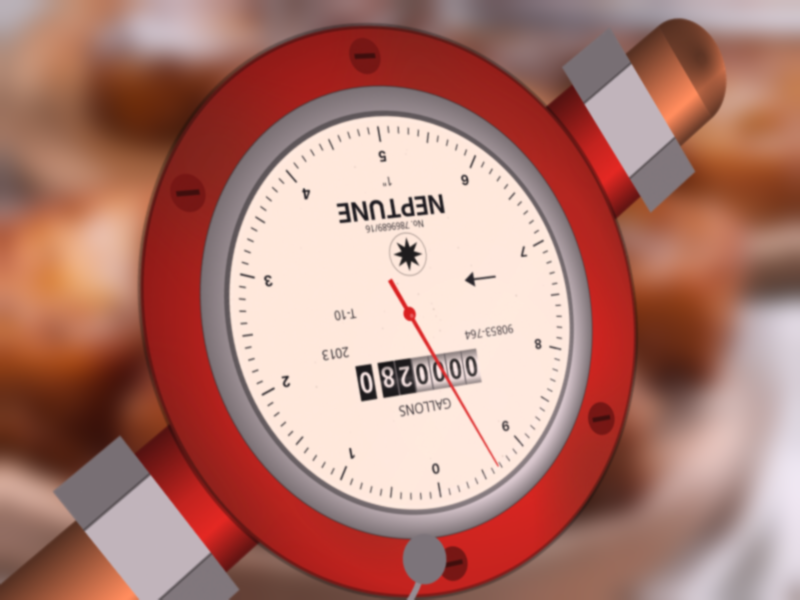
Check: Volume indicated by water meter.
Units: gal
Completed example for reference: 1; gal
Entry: 279.3; gal
